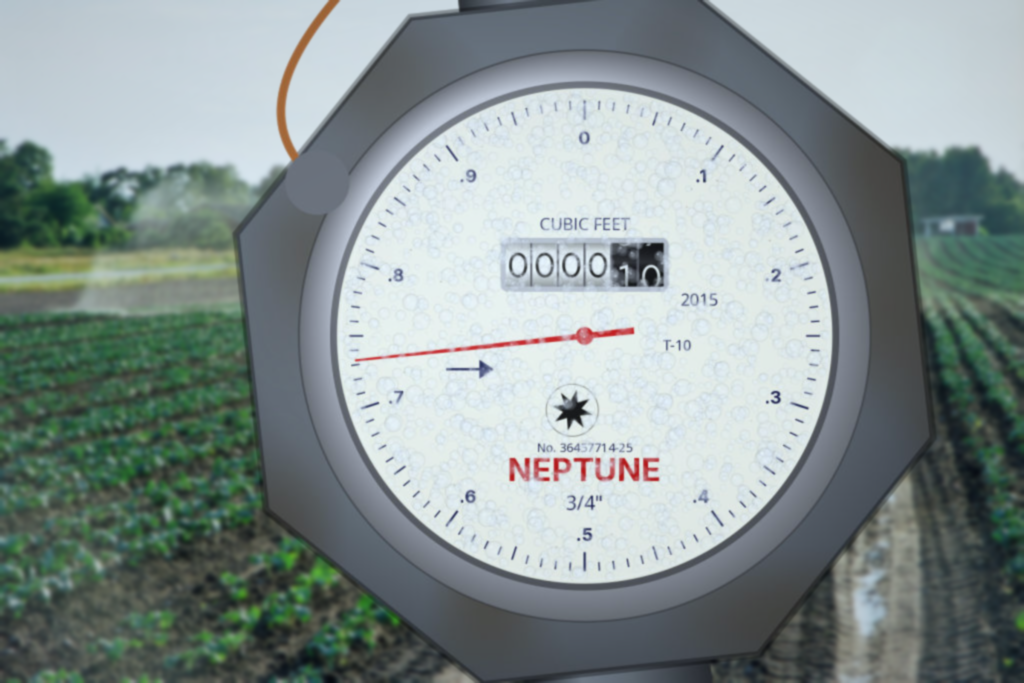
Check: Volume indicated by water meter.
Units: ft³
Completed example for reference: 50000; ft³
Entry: 9.73; ft³
